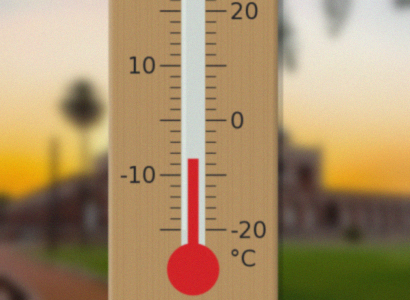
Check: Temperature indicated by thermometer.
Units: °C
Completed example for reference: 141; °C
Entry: -7; °C
